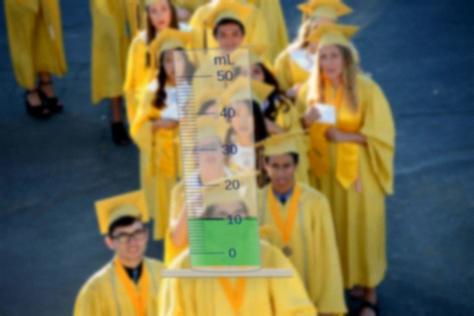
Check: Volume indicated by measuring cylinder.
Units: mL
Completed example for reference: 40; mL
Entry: 10; mL
